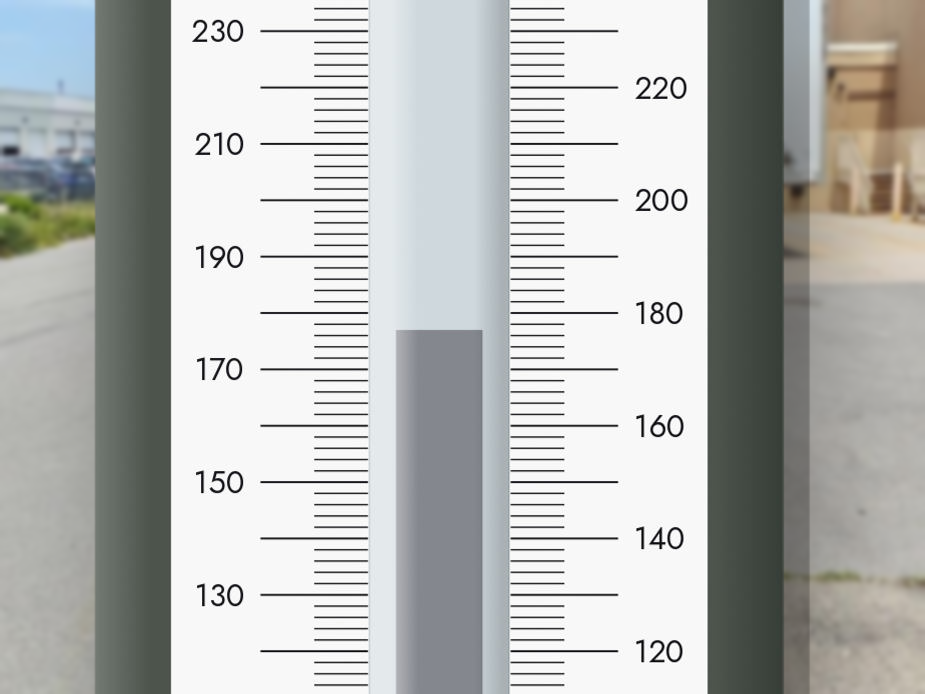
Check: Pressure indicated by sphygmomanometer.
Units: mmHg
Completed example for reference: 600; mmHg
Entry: 177; mmHg
